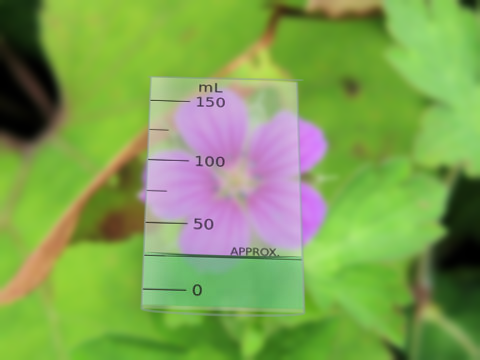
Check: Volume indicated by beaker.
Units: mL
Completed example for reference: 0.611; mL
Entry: 25; mL
